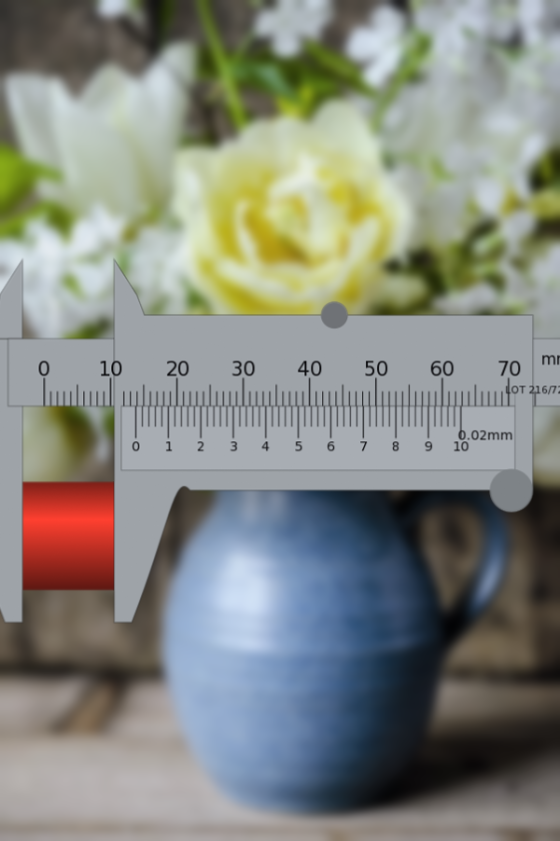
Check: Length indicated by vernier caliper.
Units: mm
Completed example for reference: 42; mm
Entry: 13.8; mm
